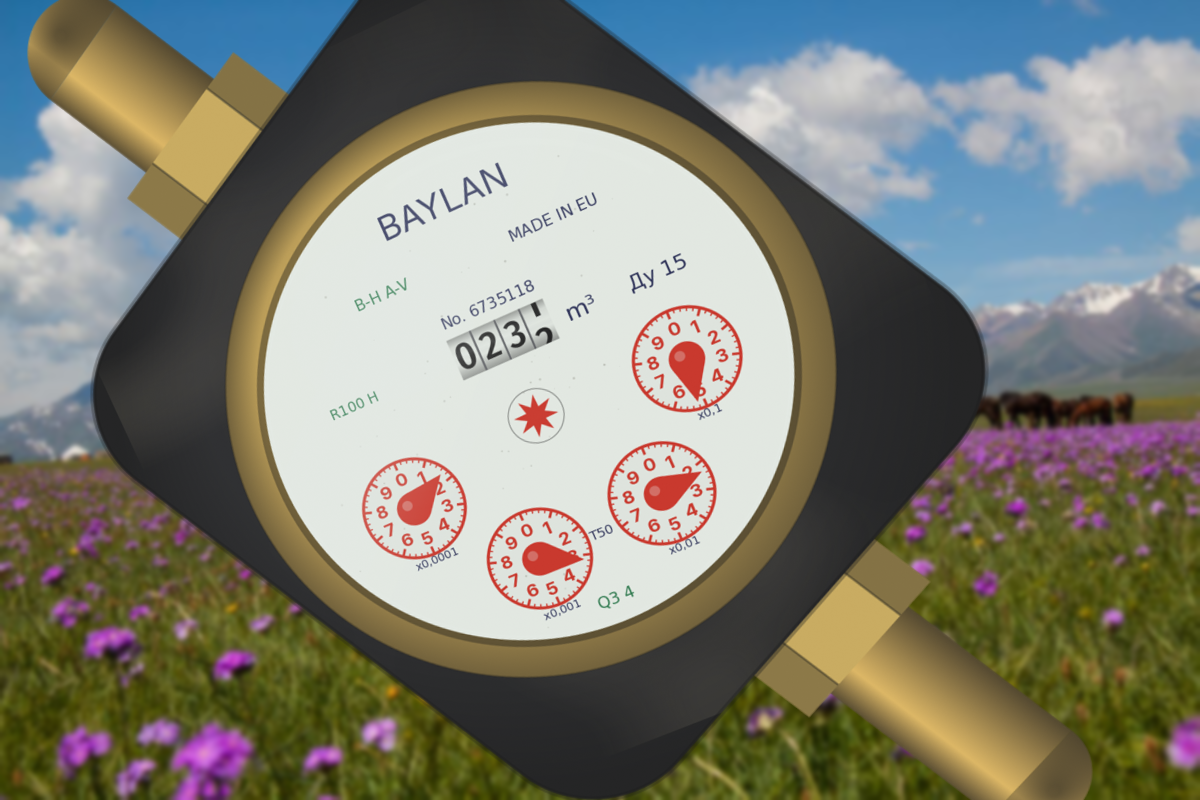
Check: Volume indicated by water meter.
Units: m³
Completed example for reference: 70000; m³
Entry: 231.5231; m³
